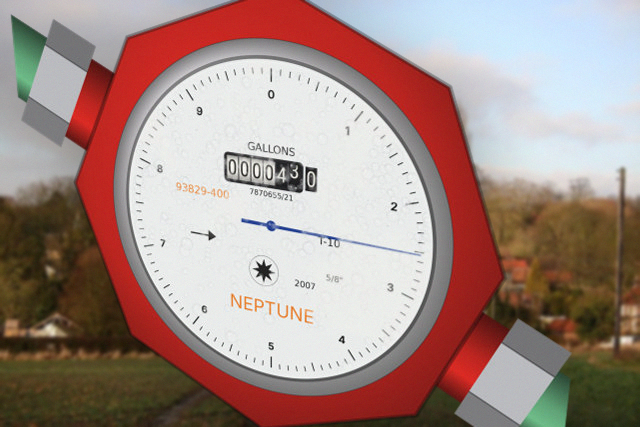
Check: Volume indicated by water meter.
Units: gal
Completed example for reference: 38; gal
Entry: 432.5; gal
